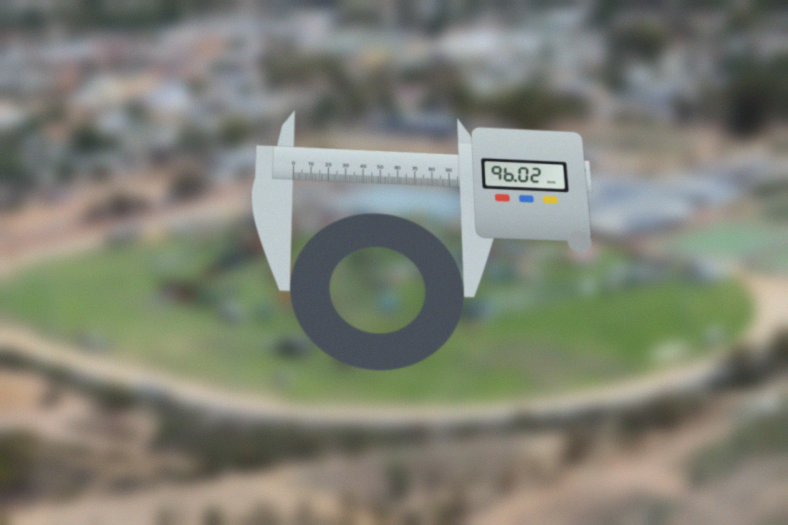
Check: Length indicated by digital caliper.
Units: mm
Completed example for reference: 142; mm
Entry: 96.02; mm
